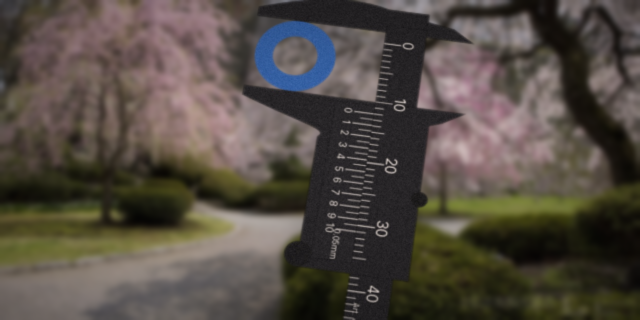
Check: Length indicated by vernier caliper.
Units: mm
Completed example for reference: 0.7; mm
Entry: 12.0; mm
